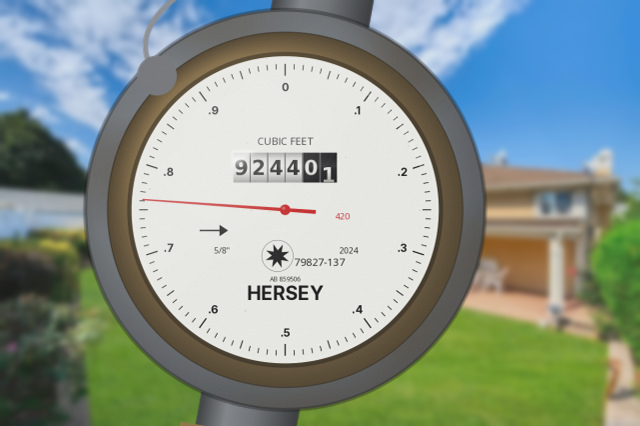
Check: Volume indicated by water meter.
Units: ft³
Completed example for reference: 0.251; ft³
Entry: 924400.76; ft³
